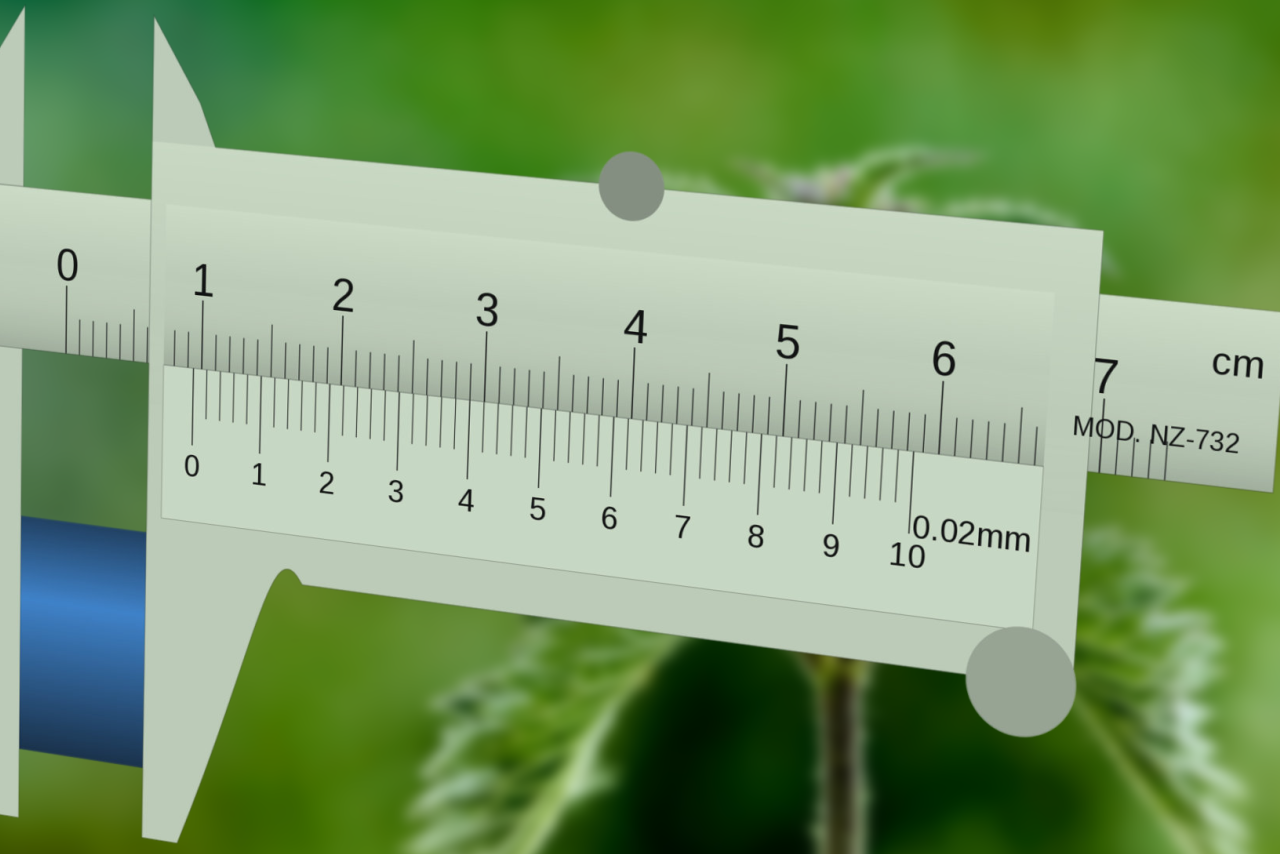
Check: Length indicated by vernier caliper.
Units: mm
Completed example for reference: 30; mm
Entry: 9.4; mm
